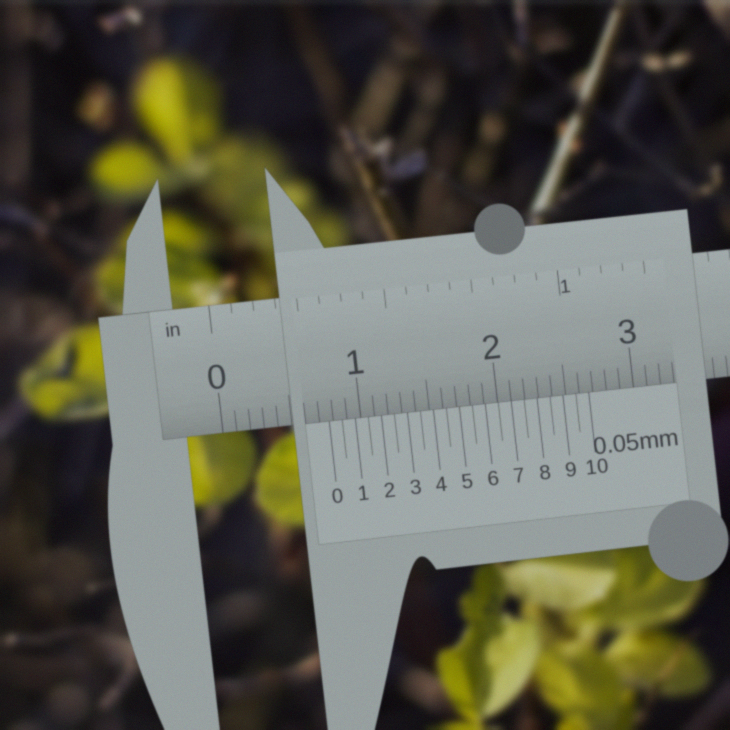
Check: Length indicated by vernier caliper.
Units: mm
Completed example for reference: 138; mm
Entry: 7.7; mm
